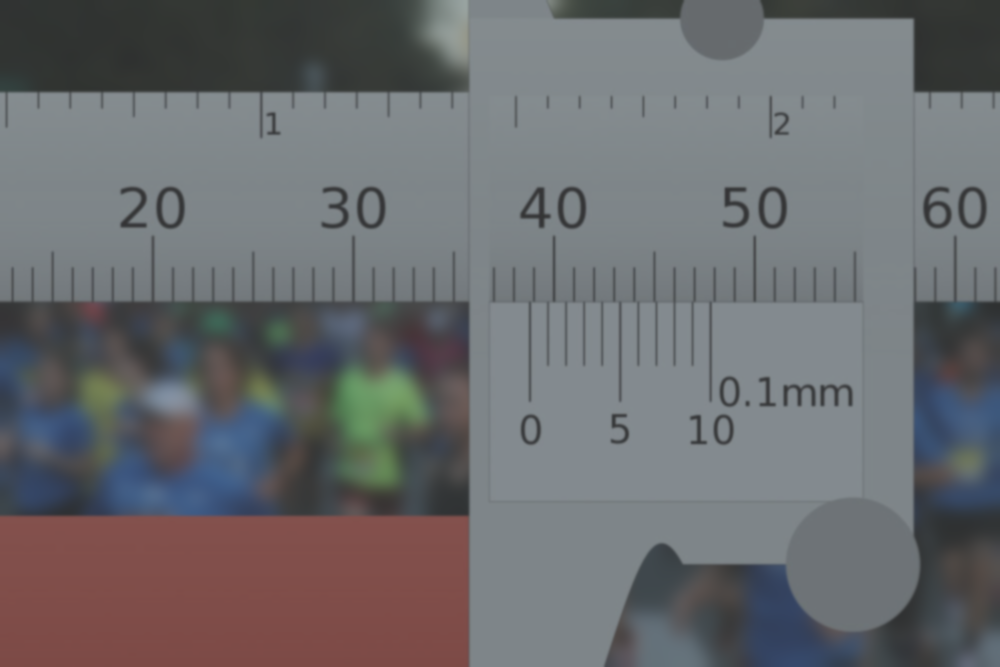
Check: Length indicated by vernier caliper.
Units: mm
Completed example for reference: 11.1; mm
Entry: 38.8; mm
